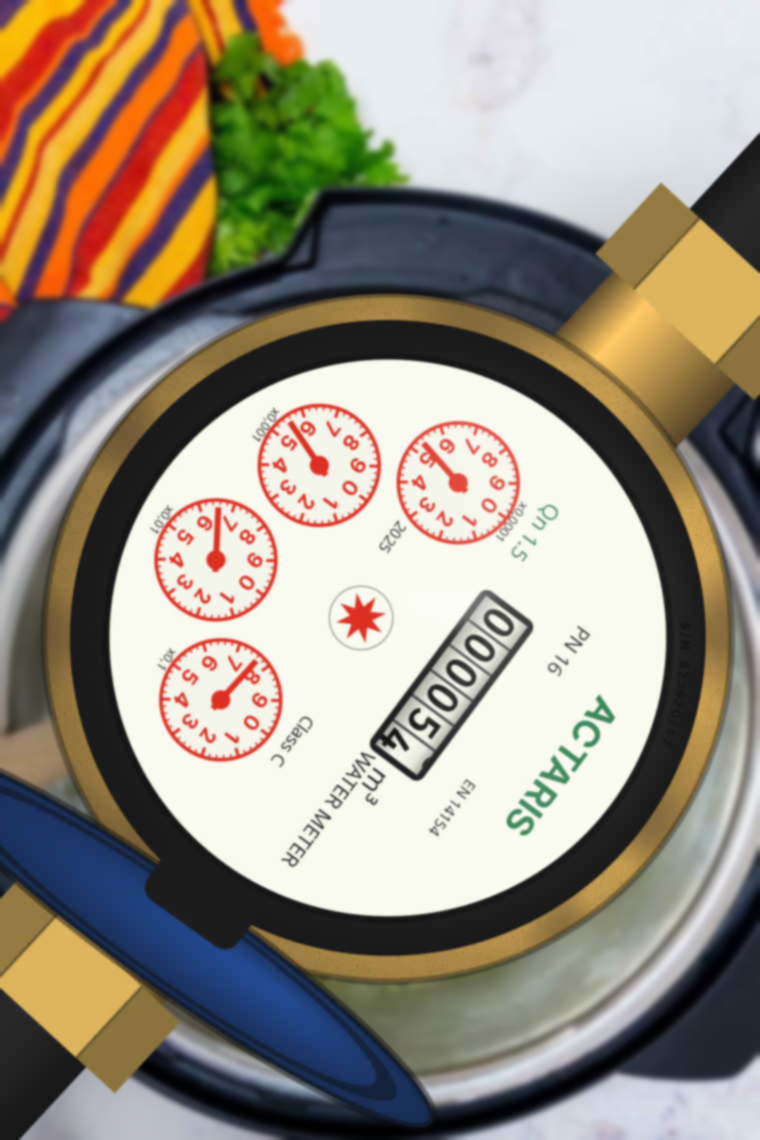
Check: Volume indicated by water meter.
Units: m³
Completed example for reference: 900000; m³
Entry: 53.7655; m³
